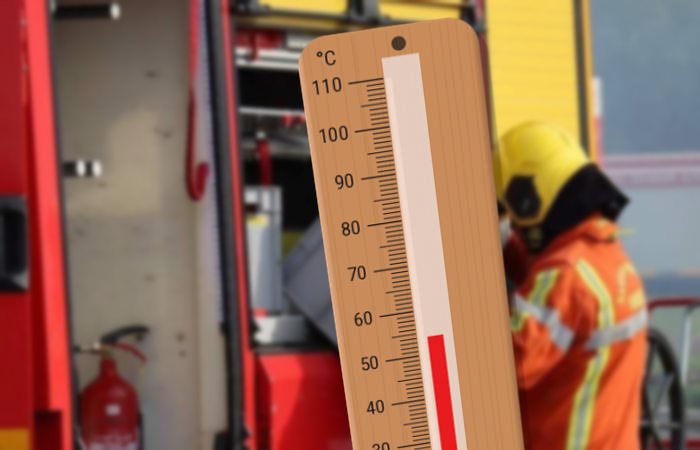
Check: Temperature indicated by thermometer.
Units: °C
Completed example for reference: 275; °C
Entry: 54; °C
